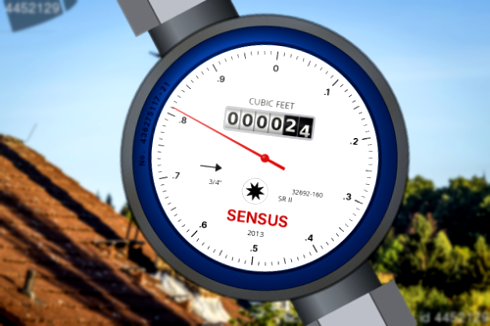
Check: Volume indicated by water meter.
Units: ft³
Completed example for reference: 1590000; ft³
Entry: 23.81; ft³
